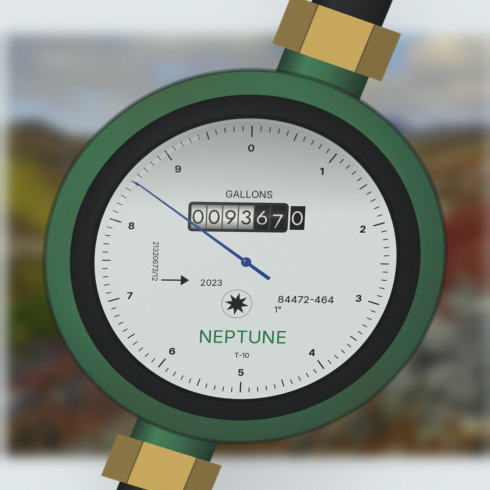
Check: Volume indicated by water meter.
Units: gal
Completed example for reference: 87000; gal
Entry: 93668.5; gal
